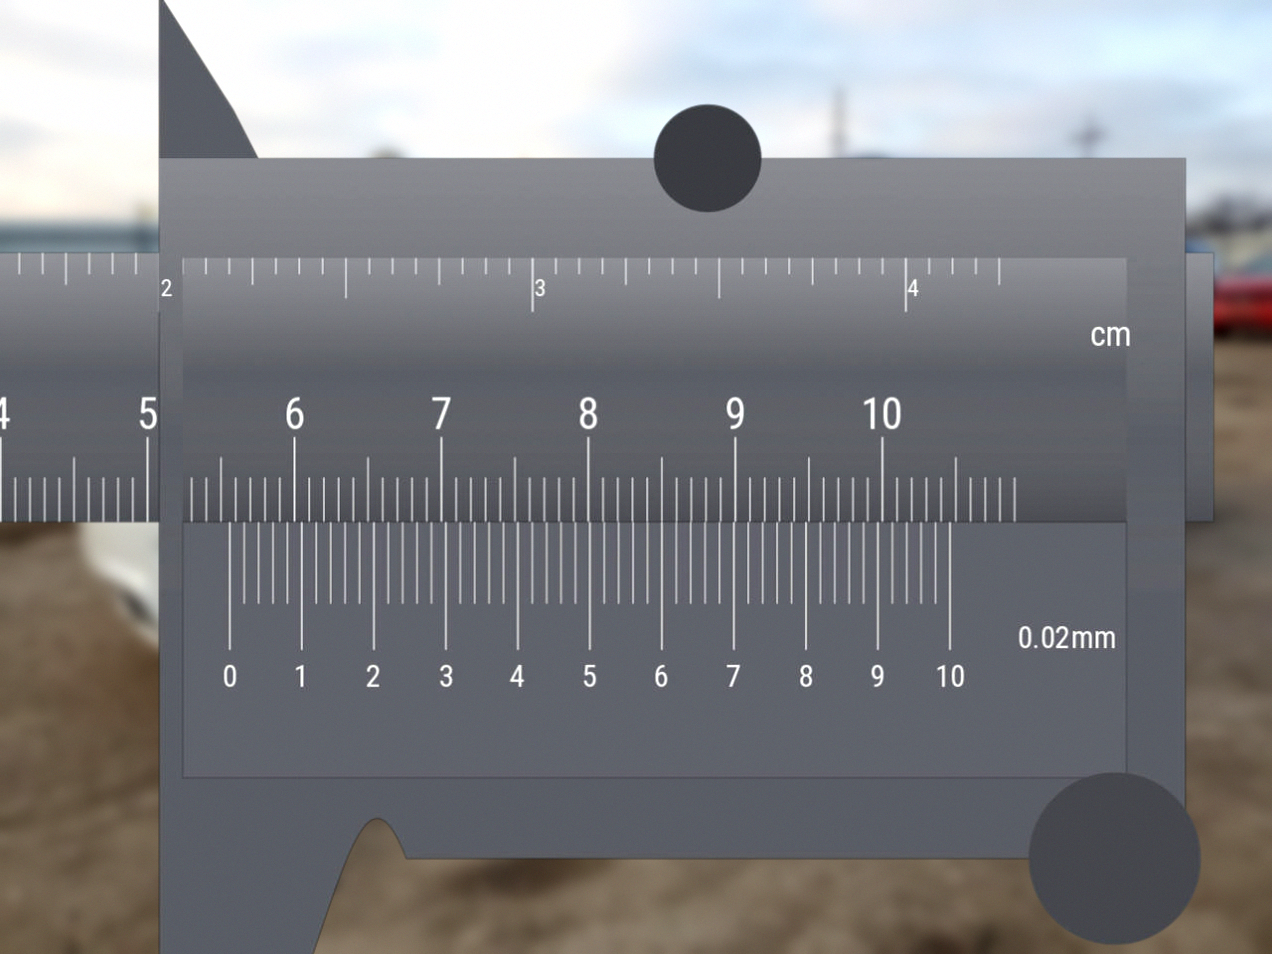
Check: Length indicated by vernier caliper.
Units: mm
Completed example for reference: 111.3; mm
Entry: 55.6; mm
